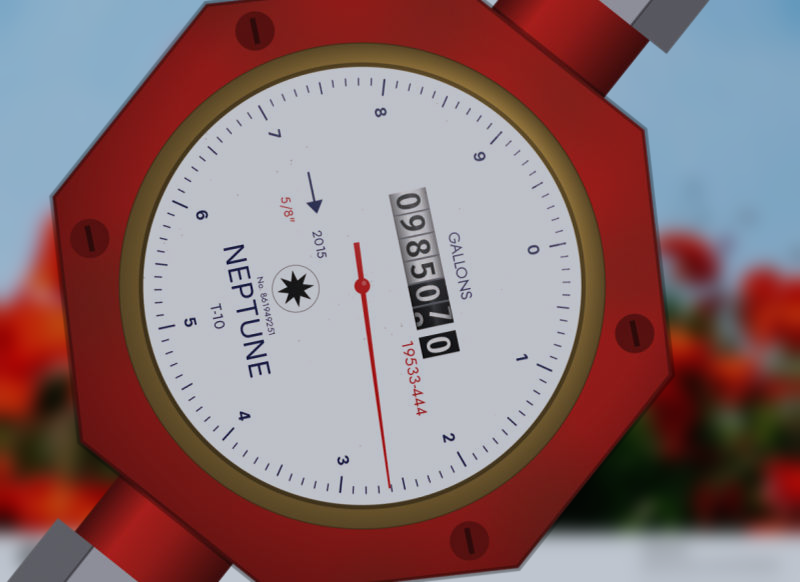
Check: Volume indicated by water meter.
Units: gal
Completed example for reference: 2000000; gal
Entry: 985072.6; gal
